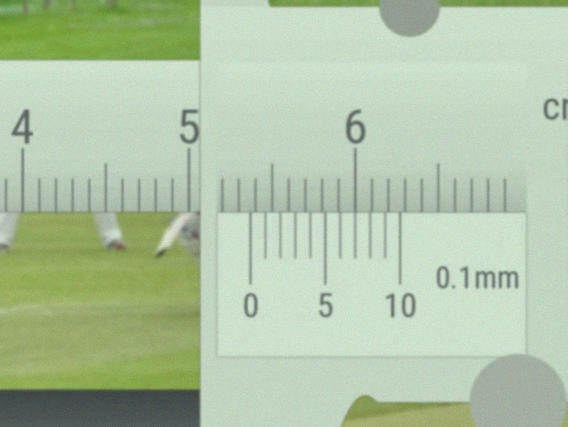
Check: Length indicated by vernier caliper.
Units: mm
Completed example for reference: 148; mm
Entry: 53.7; mm
